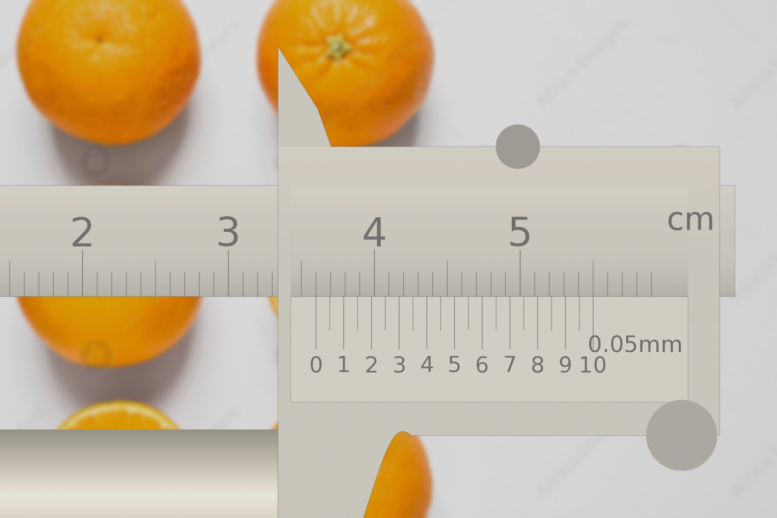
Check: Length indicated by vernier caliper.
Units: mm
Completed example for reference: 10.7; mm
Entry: 36.0; mm
